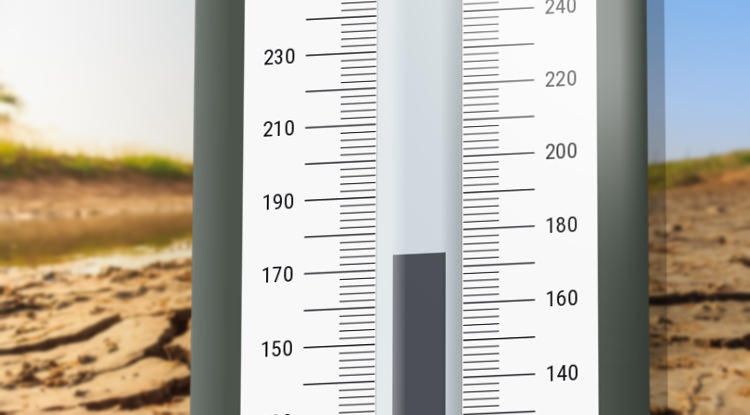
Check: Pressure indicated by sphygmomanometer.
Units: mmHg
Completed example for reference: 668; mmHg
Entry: 174; mmHg
